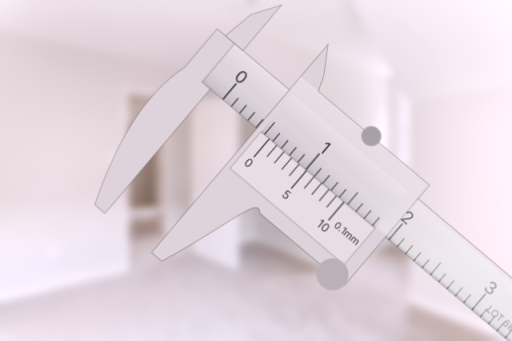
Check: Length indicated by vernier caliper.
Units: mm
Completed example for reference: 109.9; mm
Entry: 5.6; mm
